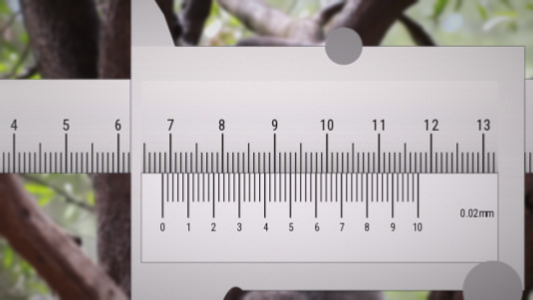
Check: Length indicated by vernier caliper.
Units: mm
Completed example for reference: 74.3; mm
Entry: 68.5; mm
